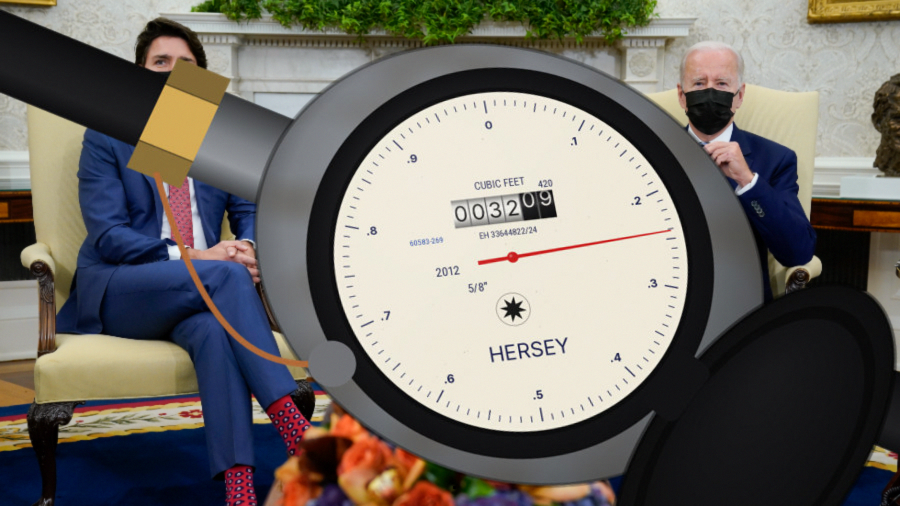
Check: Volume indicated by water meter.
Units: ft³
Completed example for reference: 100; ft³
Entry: 3209.24; ft³
